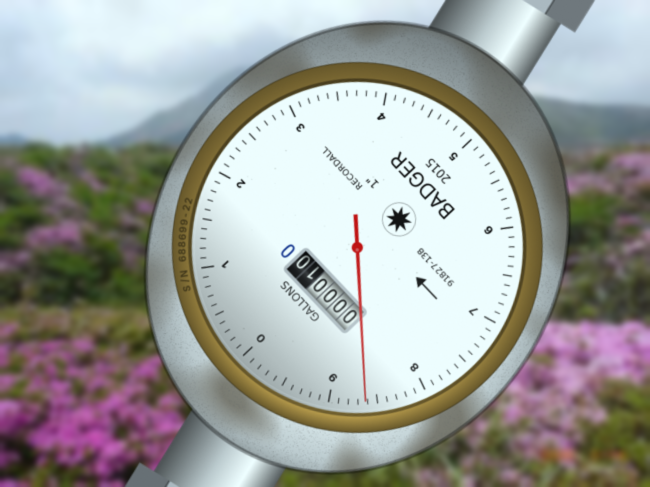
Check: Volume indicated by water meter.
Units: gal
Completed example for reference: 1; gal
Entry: 98.6; gal
